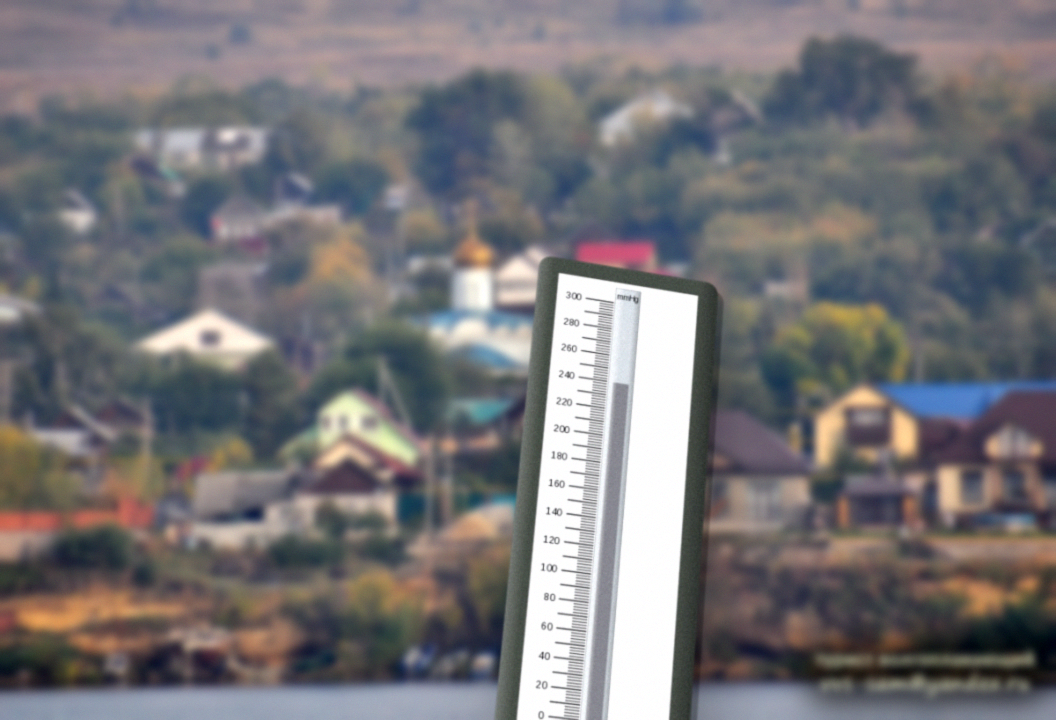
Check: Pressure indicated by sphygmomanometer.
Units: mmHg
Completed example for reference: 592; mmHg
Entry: 240; mmHg
